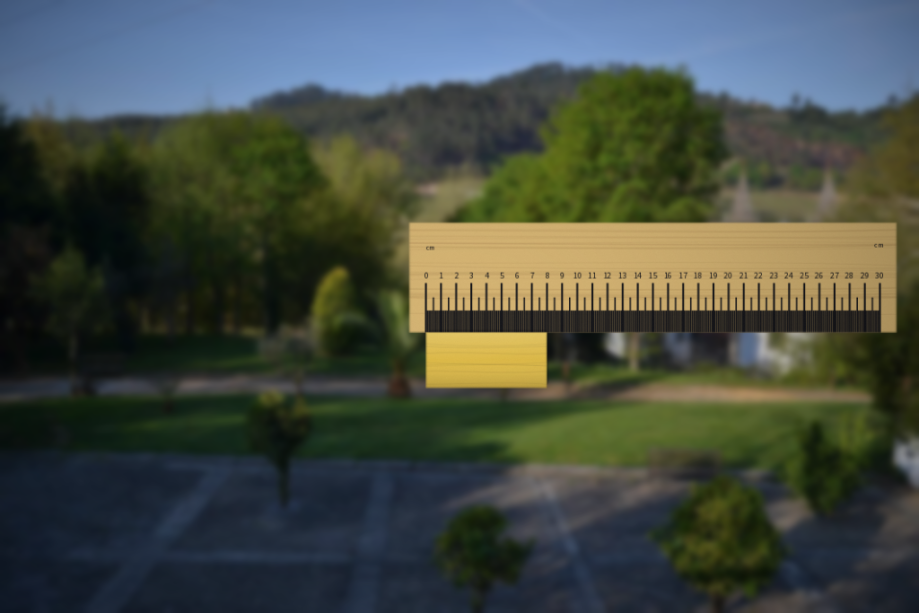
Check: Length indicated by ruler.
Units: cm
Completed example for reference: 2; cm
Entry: 8; cm
